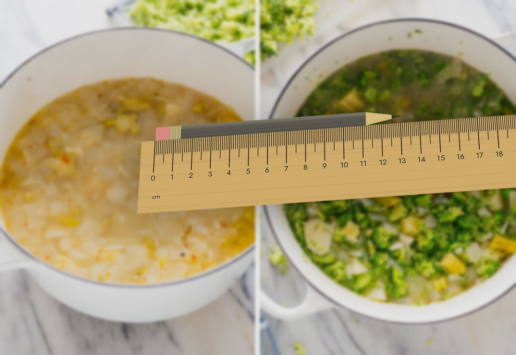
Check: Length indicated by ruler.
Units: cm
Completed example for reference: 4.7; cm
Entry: 13; cm
